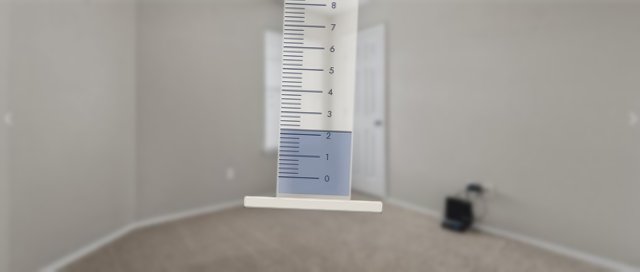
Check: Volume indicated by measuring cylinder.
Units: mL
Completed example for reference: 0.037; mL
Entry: 2.2; mL
